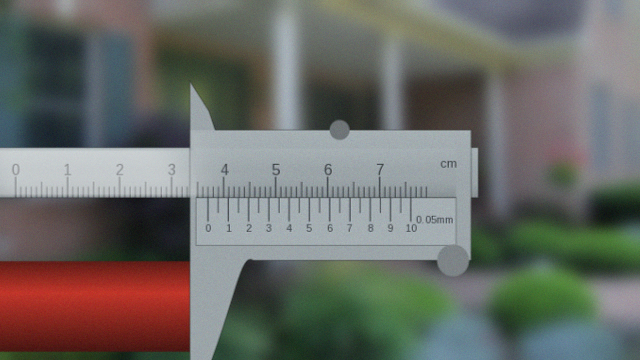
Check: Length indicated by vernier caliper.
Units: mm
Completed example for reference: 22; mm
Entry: 37.0; mm
